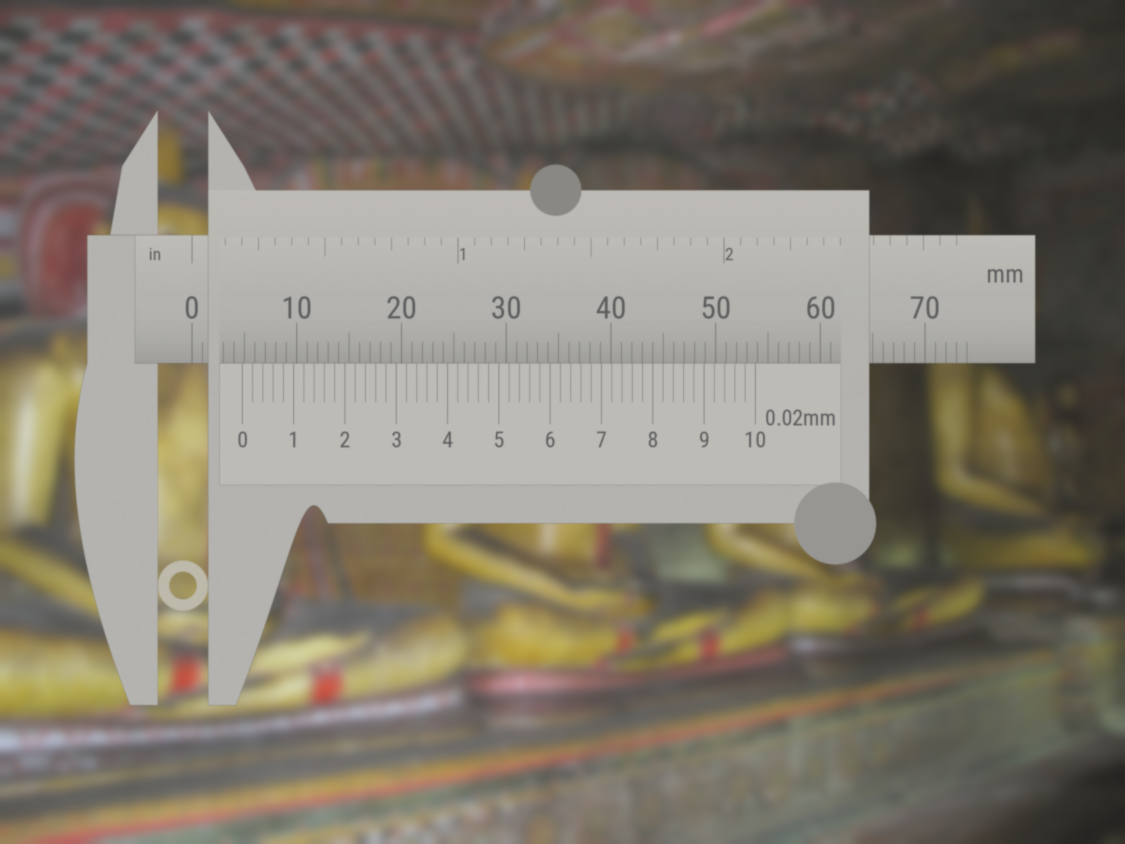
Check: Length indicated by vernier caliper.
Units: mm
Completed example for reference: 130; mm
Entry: 4.8; mm
